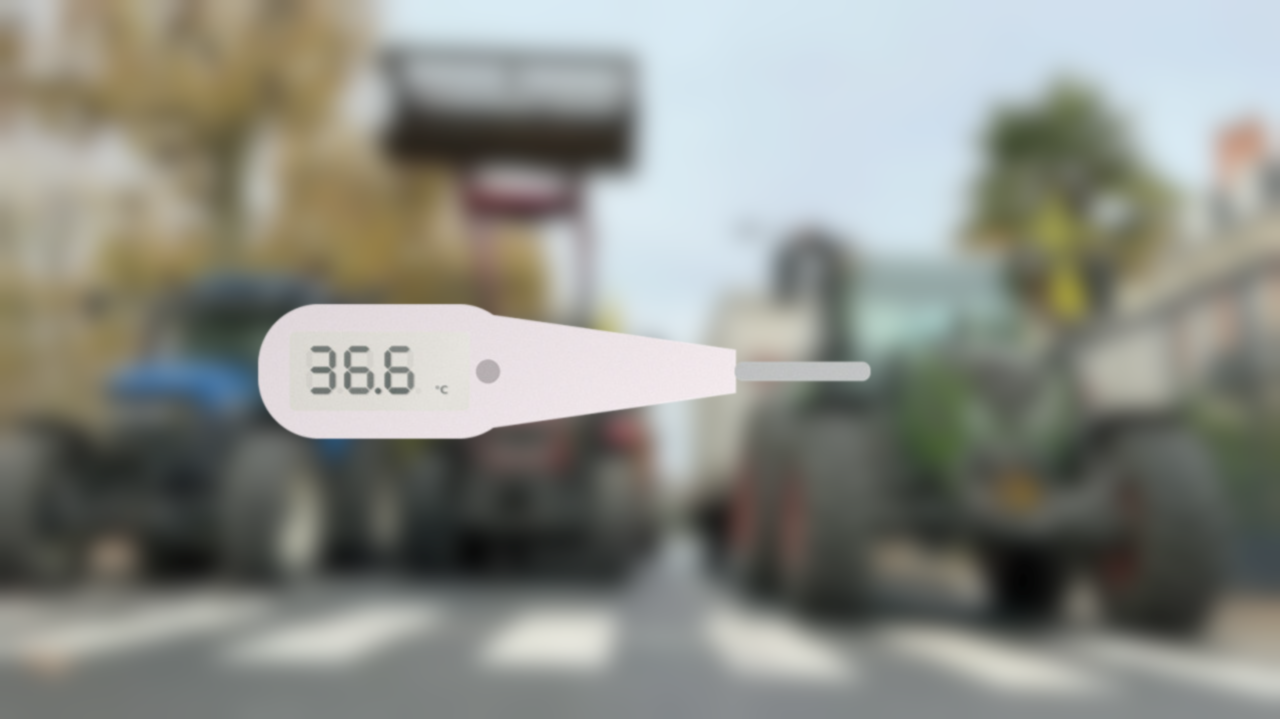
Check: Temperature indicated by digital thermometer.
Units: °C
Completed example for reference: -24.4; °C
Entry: 36.6; °C
